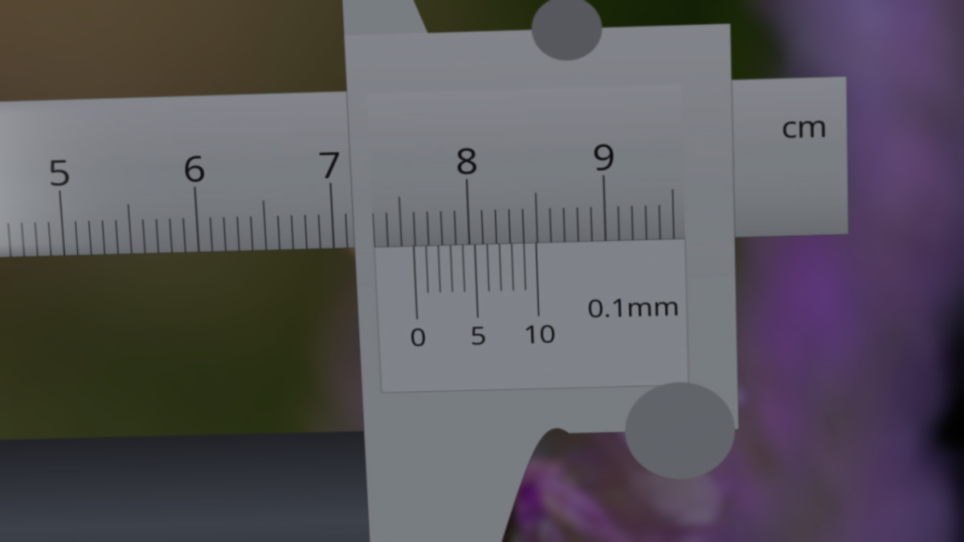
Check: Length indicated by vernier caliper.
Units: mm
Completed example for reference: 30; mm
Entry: 75.9; mm
